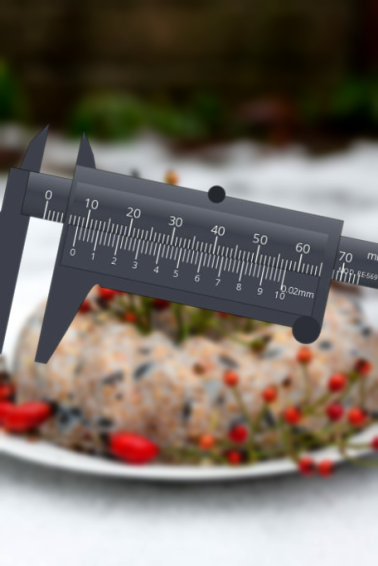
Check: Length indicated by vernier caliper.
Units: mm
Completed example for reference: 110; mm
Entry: 8.0; mm
